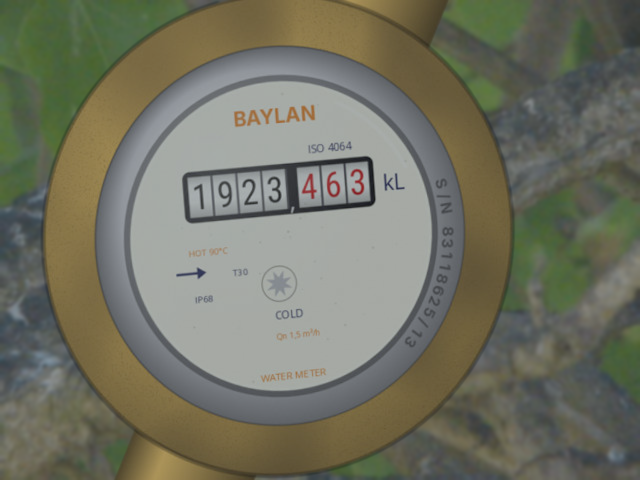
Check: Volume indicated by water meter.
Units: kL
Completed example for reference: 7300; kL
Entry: 1923.463; kL
